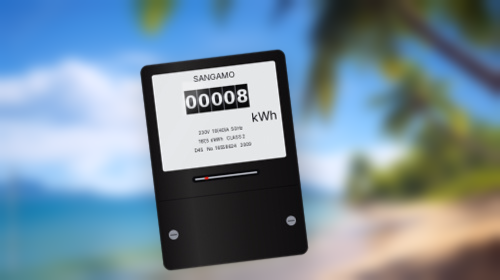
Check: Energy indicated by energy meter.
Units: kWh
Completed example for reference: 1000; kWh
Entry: 8; kWh
